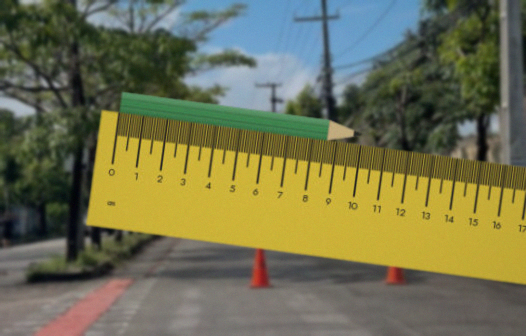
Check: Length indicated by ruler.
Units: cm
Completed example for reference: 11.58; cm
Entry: 10; cm
